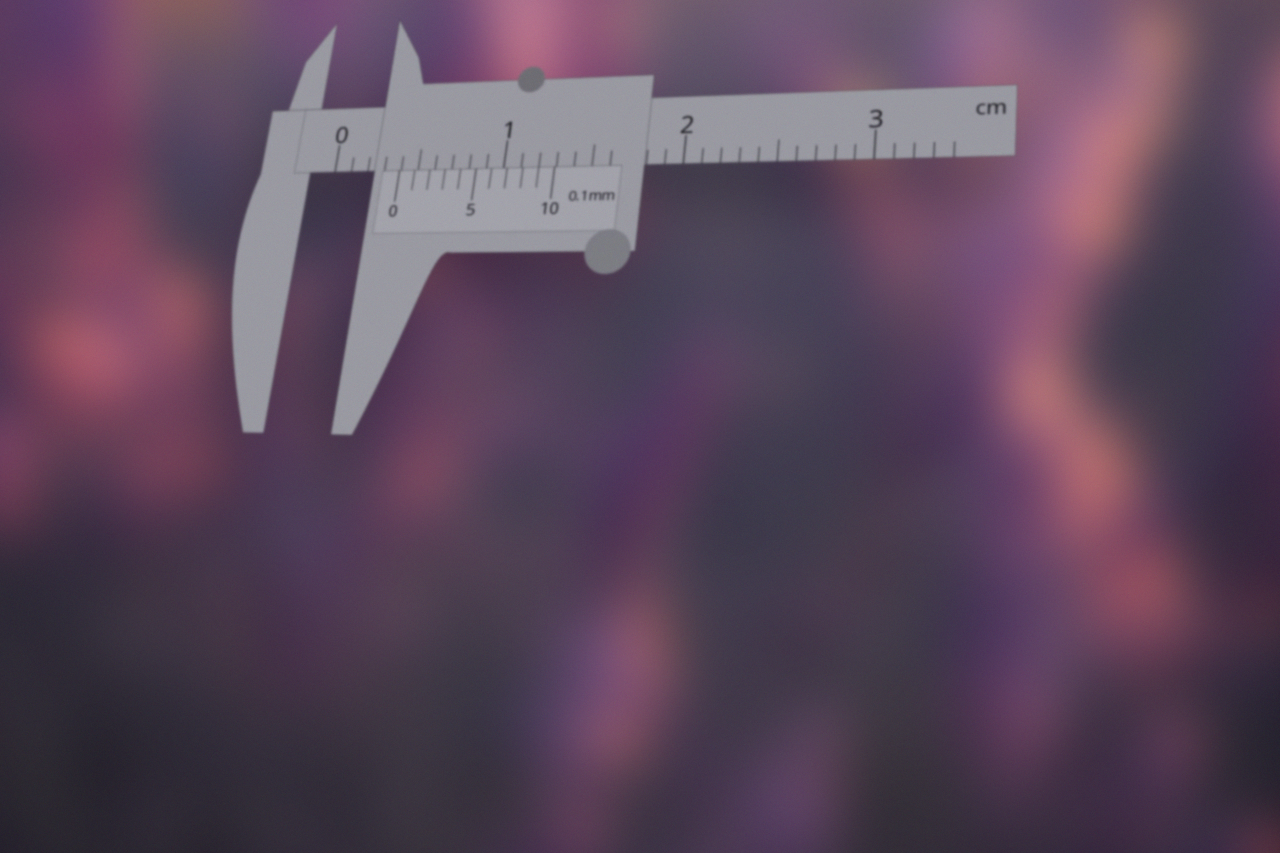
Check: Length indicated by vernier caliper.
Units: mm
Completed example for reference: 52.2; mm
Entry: 3.9; mm
